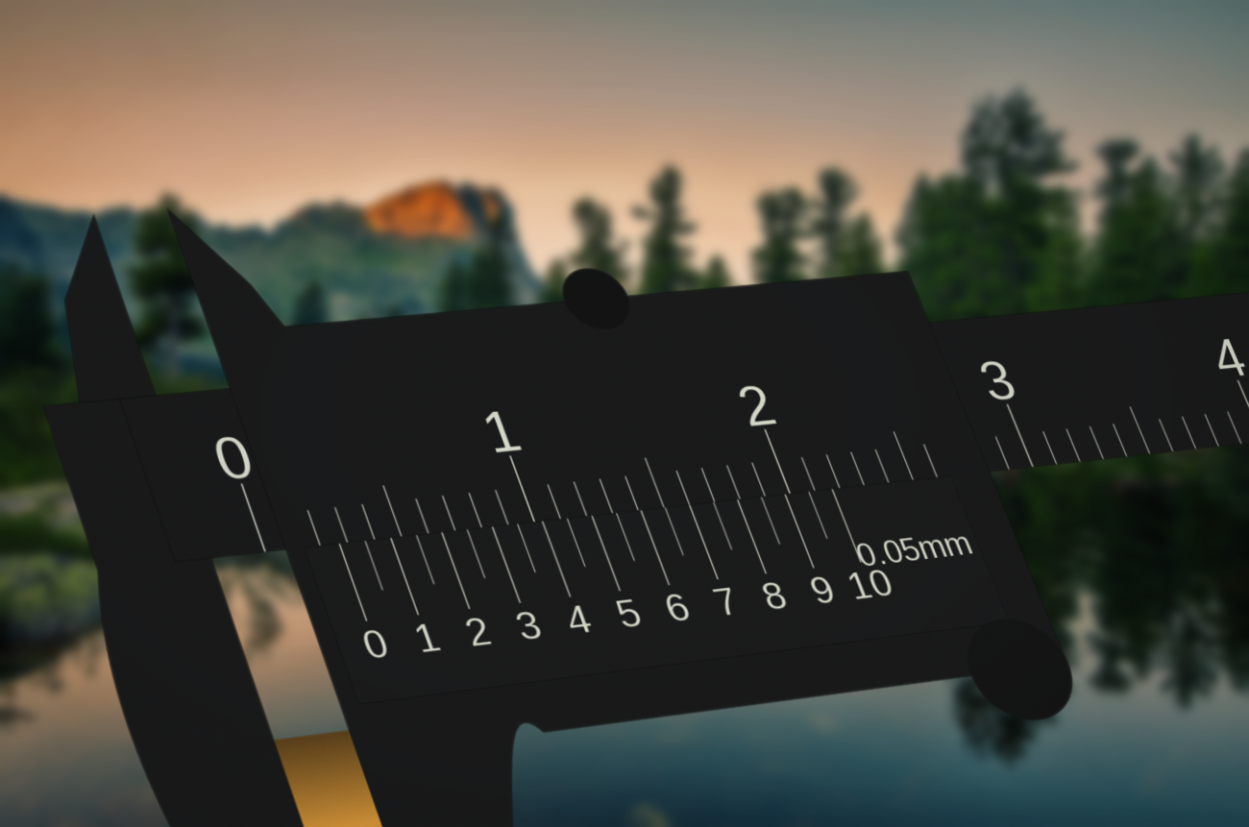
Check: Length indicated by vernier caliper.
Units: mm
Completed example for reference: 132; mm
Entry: 2.70; mm
